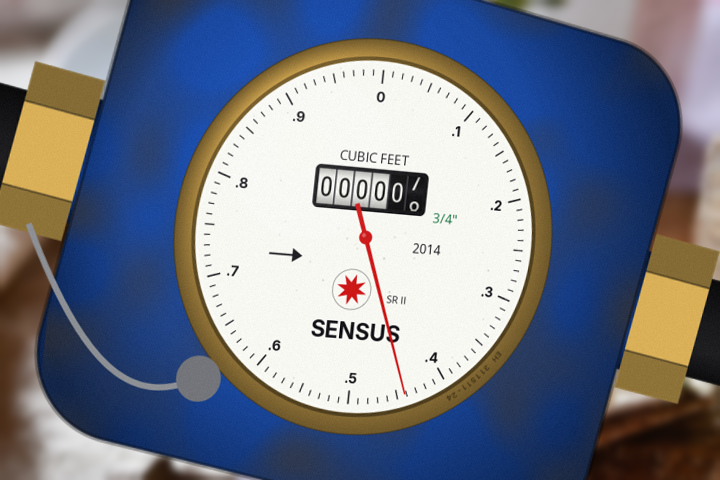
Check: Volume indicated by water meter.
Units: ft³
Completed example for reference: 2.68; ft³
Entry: 7.44; ft³
